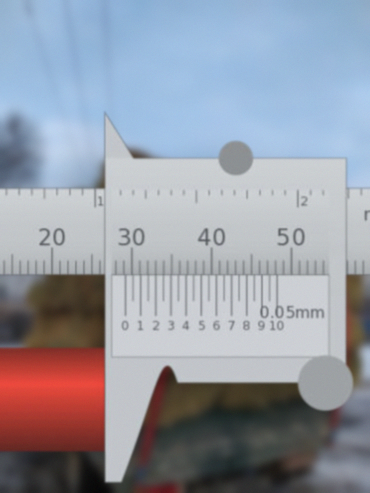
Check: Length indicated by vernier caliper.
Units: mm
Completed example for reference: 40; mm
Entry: 29.2; mm
